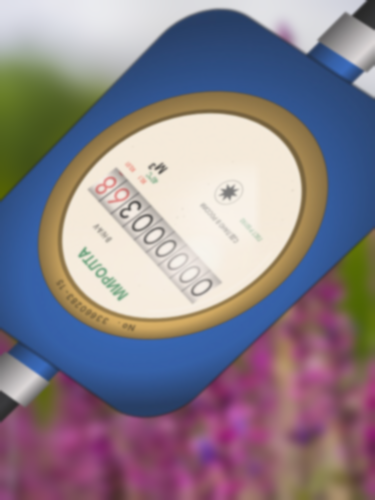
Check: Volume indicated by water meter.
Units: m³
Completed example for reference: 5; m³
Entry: 3.68; m³
